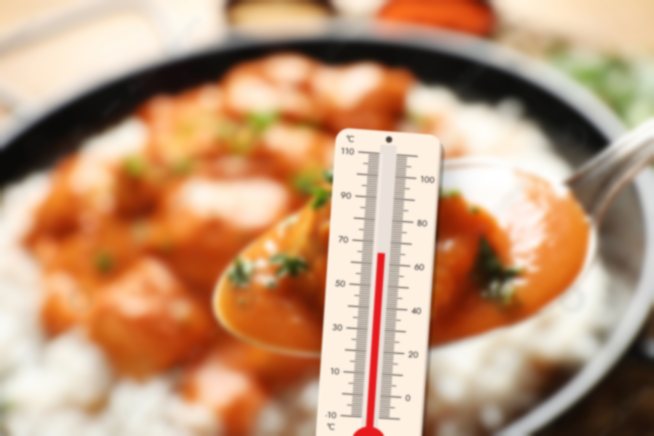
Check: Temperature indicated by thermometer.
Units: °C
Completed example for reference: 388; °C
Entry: 65; °C
